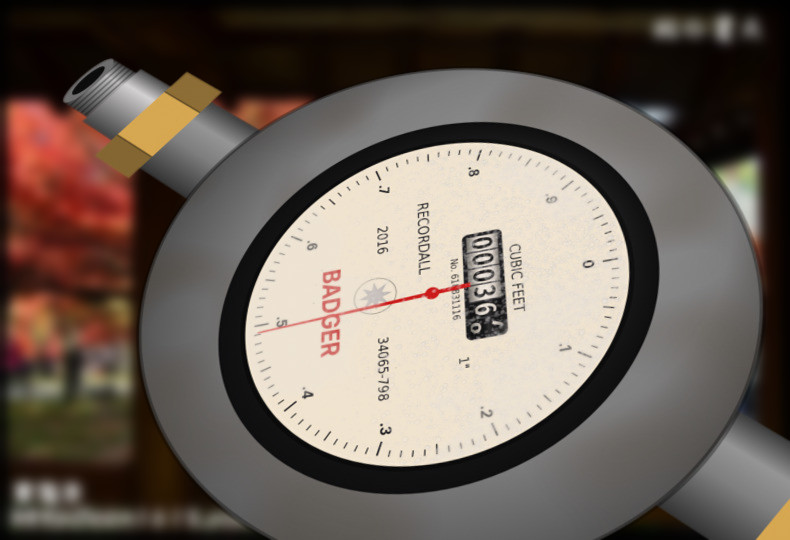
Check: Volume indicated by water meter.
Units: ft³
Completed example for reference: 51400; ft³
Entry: 367.49; ft³
